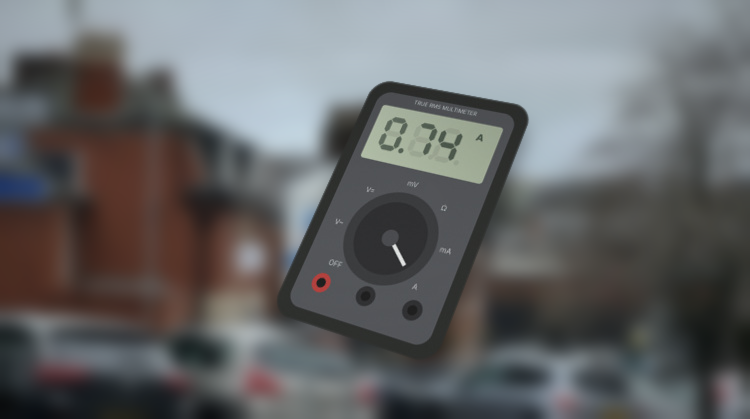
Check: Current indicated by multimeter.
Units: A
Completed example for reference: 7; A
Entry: 0.74; A
